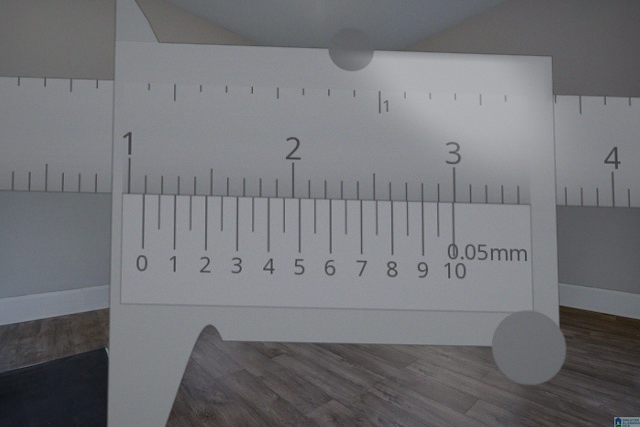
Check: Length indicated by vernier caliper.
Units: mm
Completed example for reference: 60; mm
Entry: 10.9; mm
